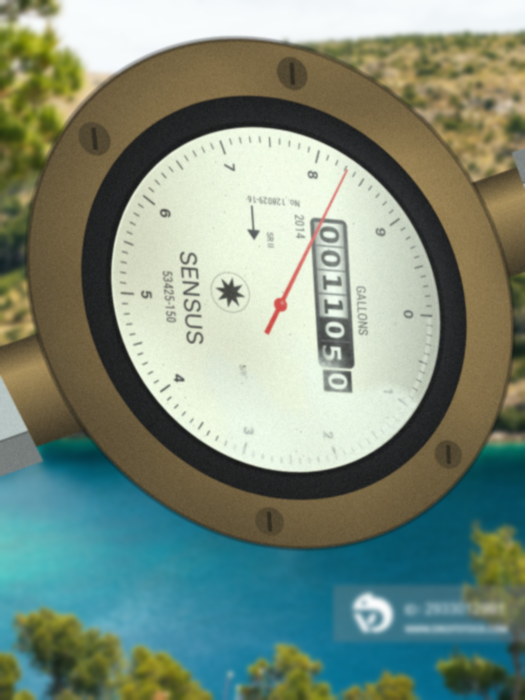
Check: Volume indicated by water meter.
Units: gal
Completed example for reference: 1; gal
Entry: 11048.3; gal
